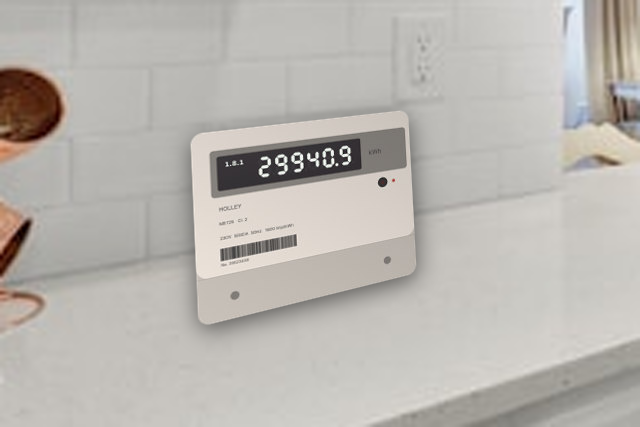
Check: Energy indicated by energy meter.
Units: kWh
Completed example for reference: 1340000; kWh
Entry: 29940.9; kWh
